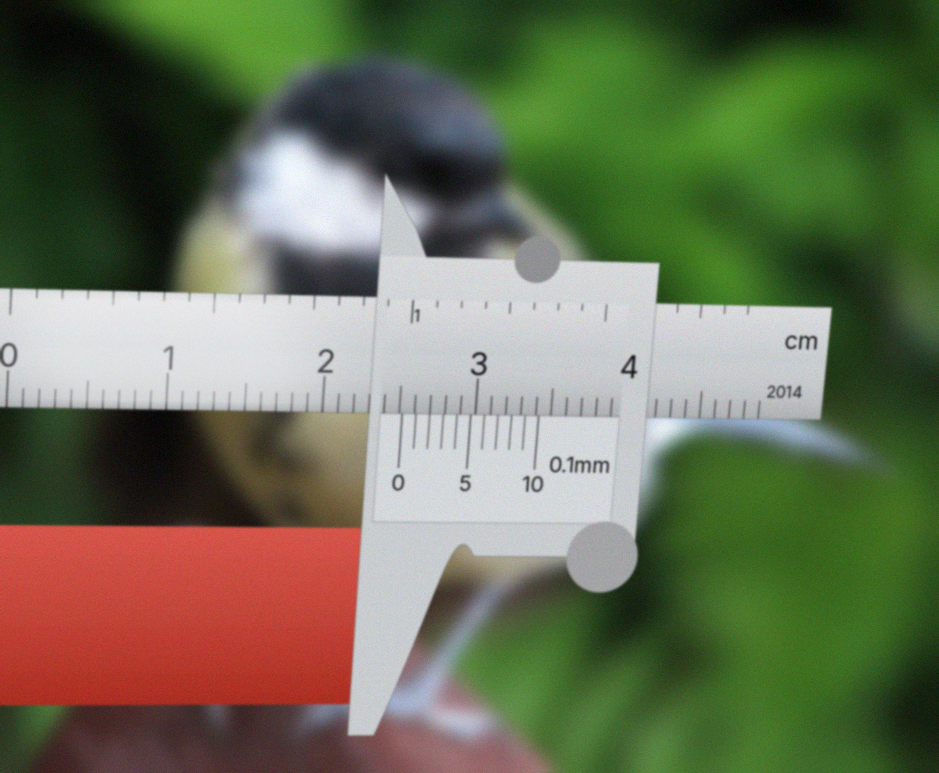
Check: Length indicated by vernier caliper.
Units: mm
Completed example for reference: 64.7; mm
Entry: 25.2; mm
